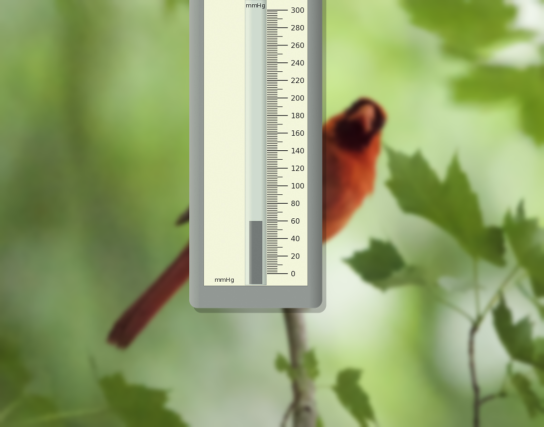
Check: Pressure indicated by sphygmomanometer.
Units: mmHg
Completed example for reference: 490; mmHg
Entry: 60; mmHg
